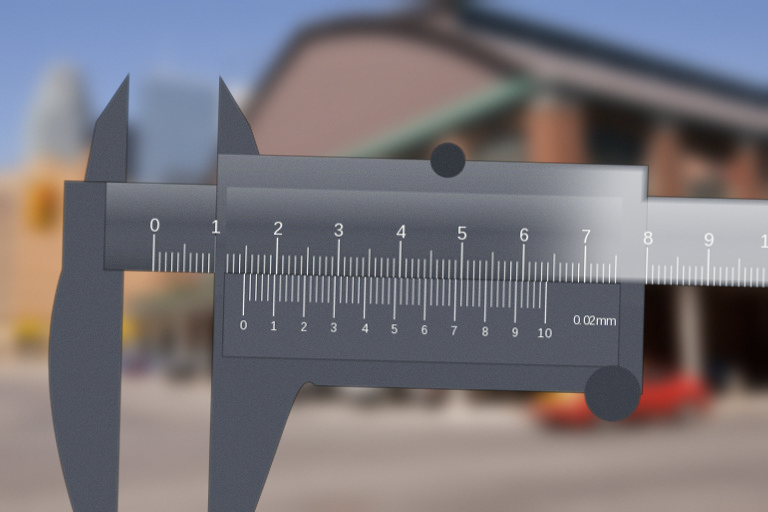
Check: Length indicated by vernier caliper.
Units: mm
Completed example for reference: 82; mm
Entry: 14.8; mm
